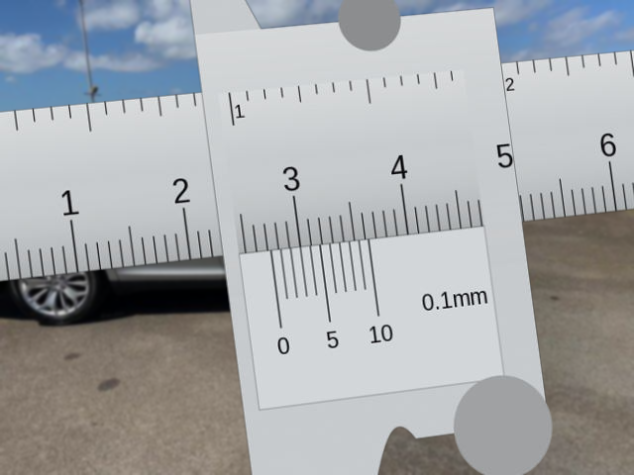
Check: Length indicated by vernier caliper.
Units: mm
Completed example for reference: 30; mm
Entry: 27.3; mm
